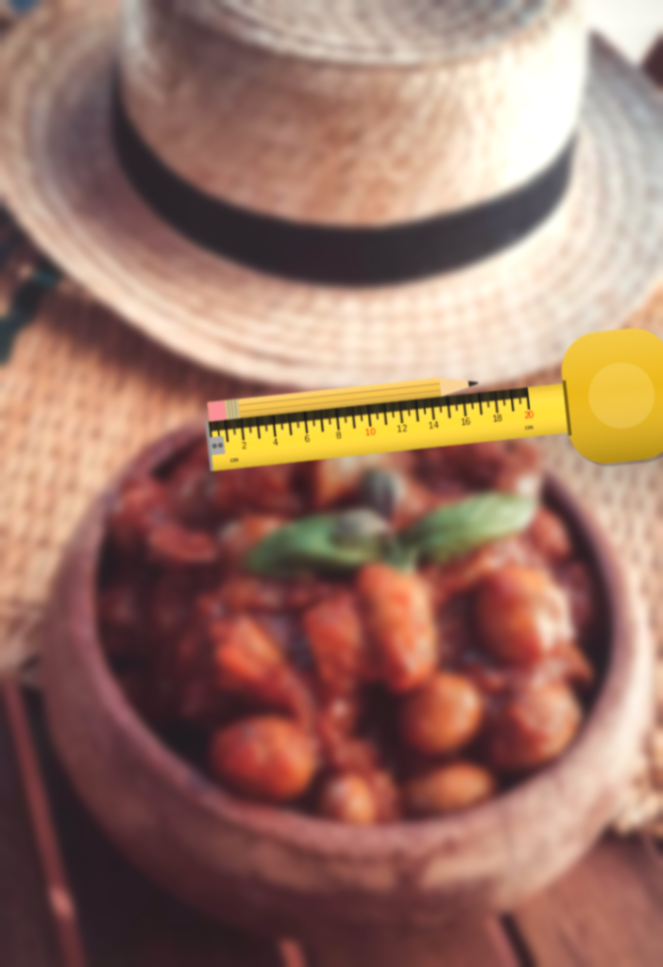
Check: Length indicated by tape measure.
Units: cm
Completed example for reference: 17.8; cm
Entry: 17; cm
